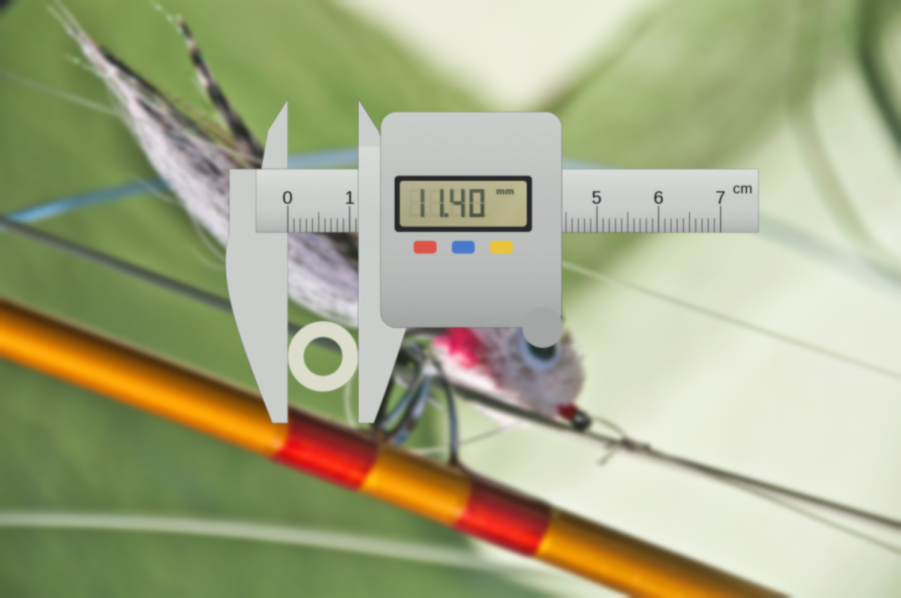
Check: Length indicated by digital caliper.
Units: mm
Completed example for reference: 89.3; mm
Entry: 11.40; mm
